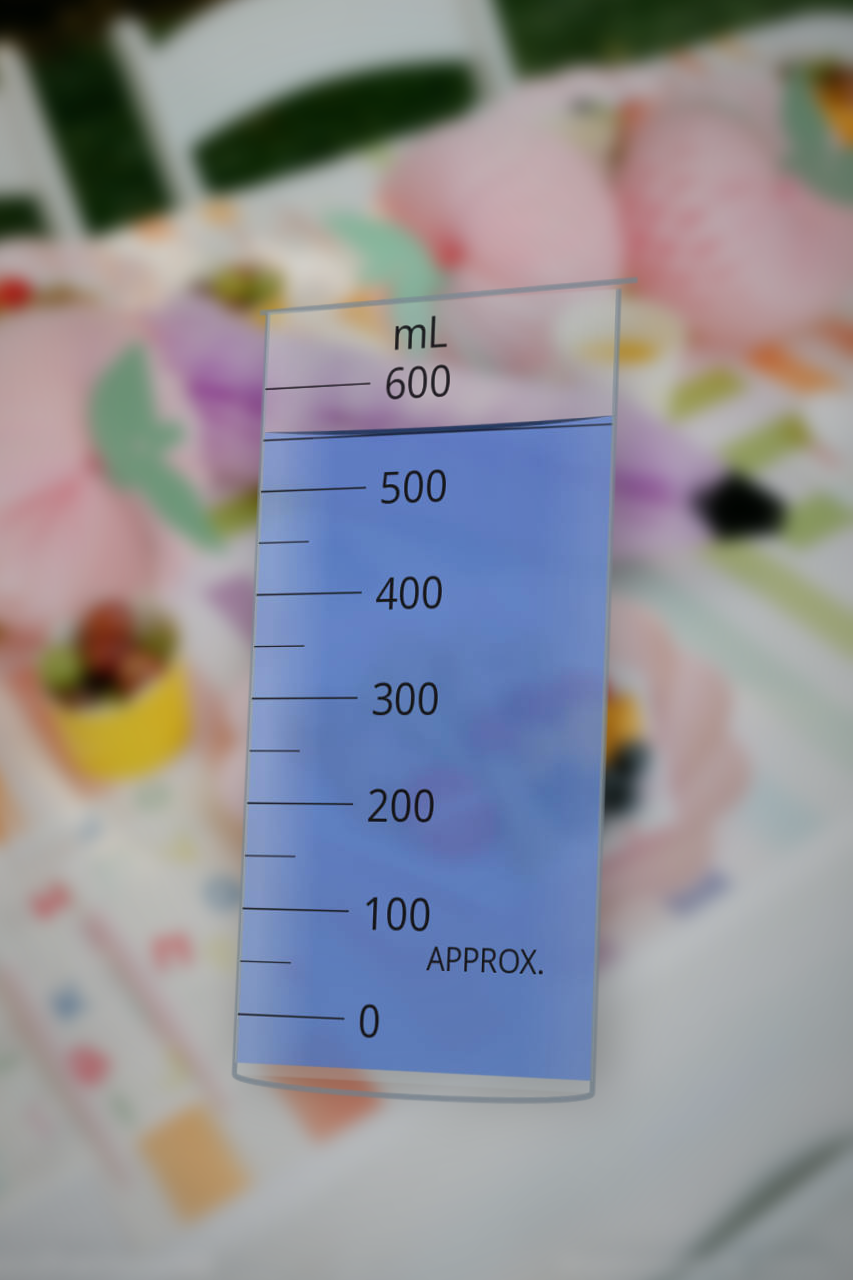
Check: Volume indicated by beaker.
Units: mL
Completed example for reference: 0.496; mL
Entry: 550; mL
